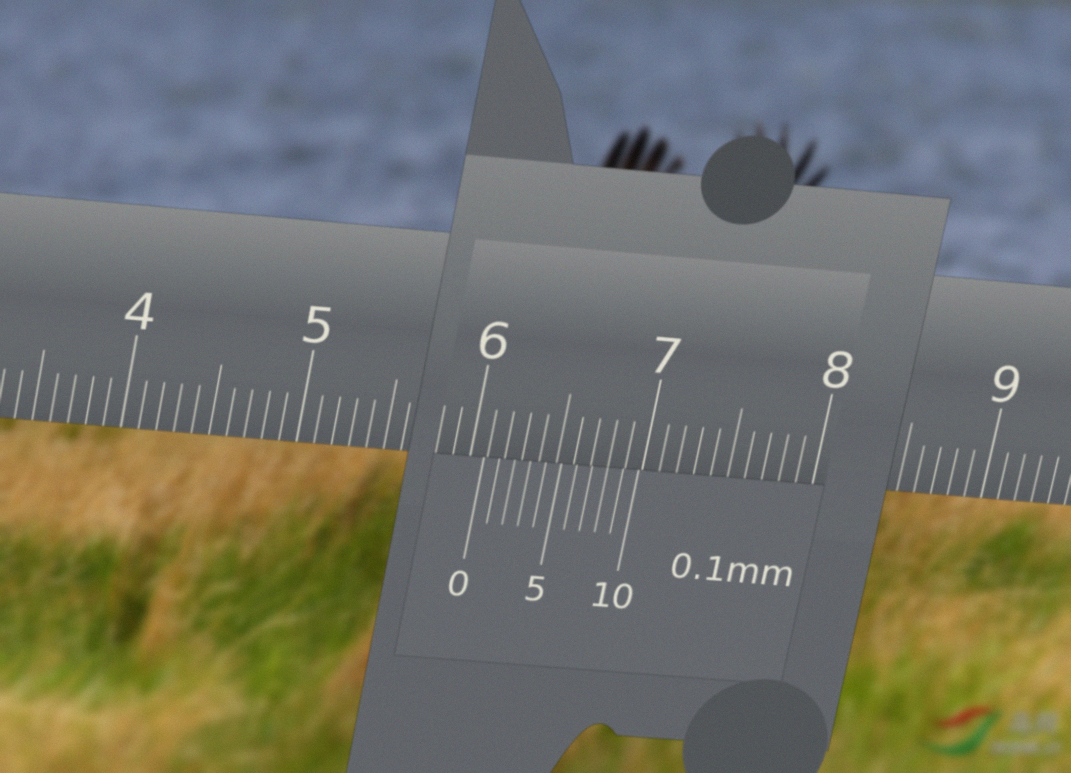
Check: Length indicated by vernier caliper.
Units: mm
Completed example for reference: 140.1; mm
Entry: 60.8; mm
